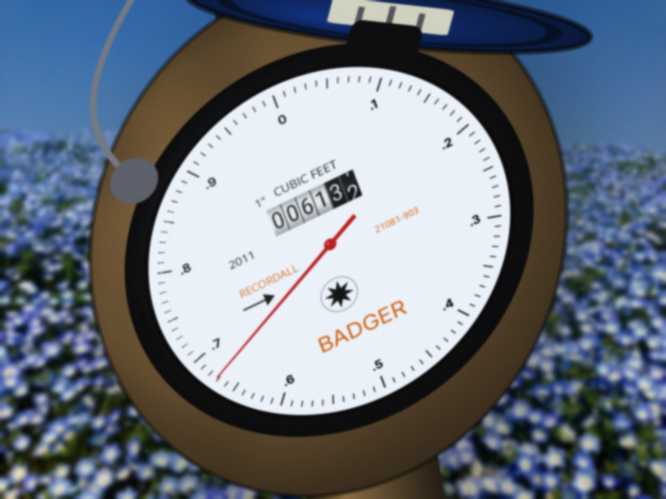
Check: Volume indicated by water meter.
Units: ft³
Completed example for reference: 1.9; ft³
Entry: 6131.67; ft³
